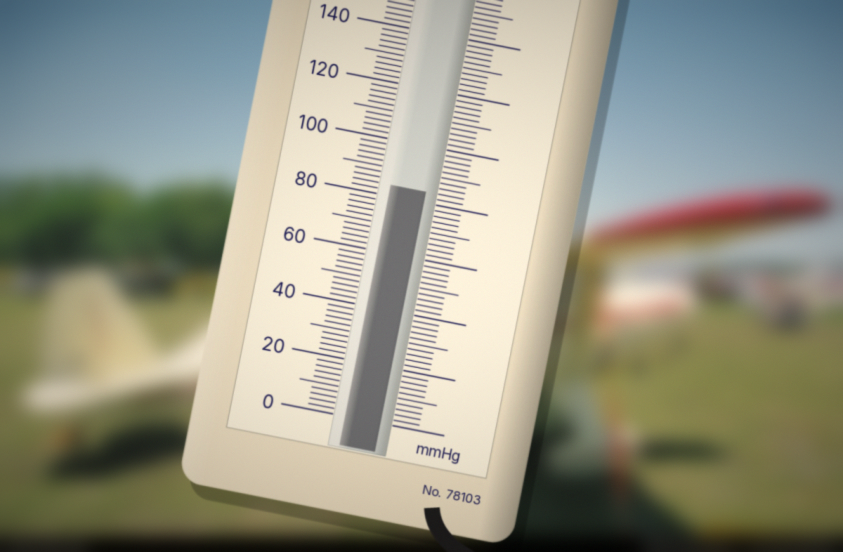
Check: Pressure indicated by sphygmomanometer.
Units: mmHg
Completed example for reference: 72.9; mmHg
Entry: 84; mmHg
